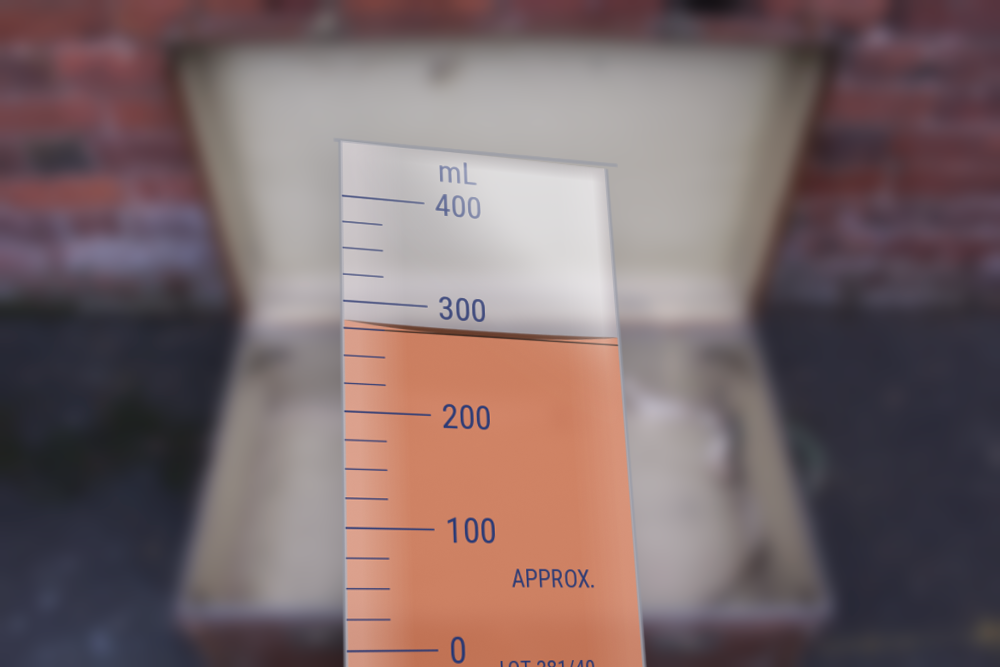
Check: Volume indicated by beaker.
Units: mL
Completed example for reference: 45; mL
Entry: 275; mL
